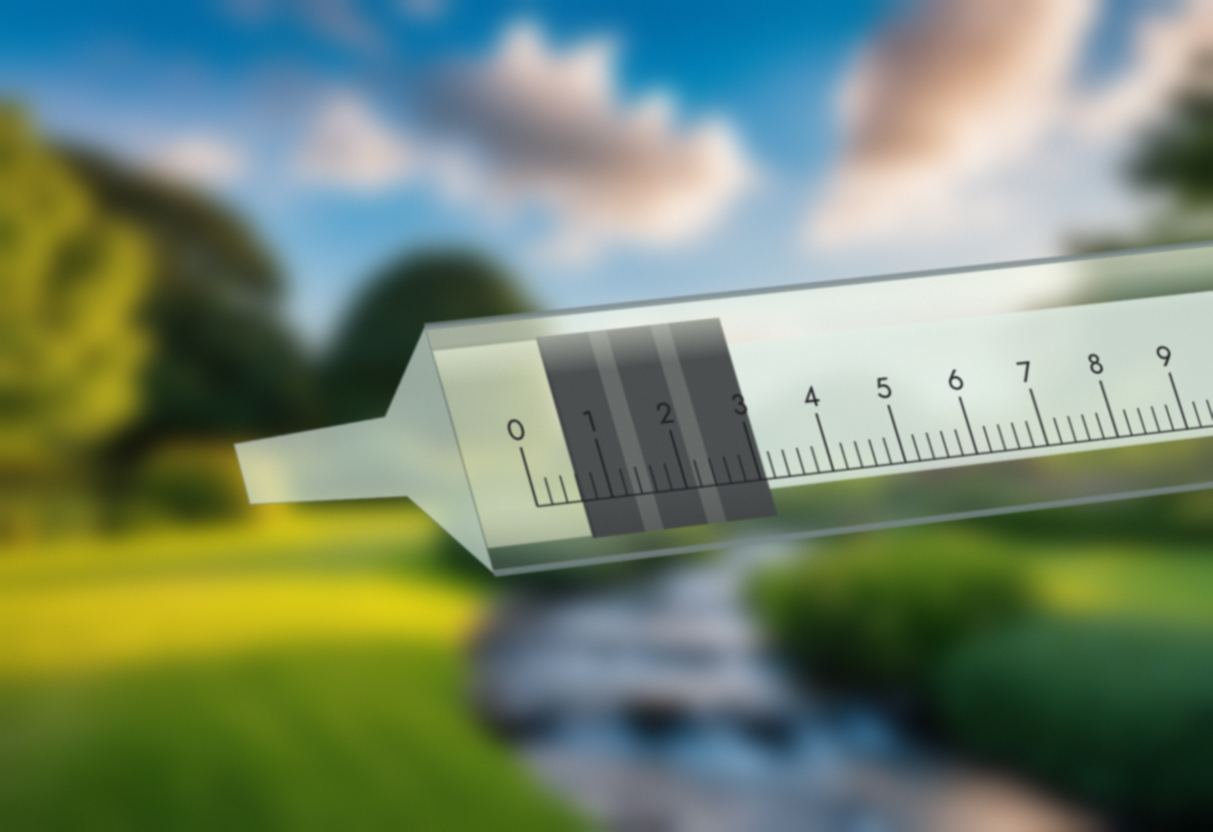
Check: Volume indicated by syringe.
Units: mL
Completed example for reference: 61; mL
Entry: 0.6; mL
